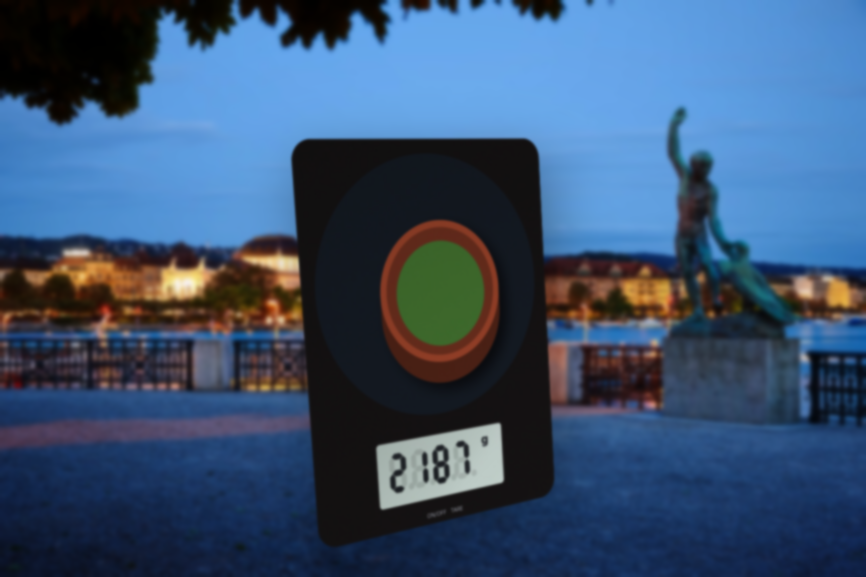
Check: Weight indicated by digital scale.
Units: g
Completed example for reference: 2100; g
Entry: 2187; g
